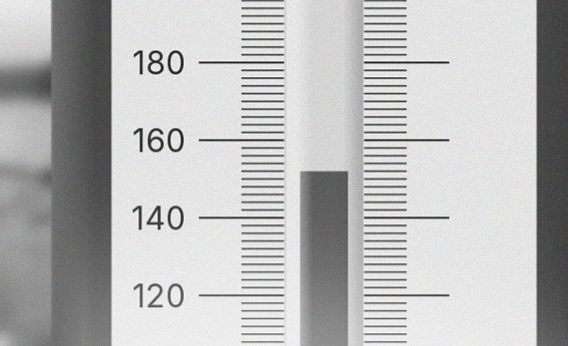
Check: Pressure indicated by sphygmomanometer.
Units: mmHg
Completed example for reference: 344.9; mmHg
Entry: 152; mmHg
